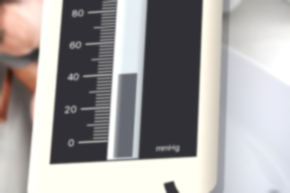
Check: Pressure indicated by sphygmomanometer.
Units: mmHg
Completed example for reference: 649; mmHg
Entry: 40; mmHg
